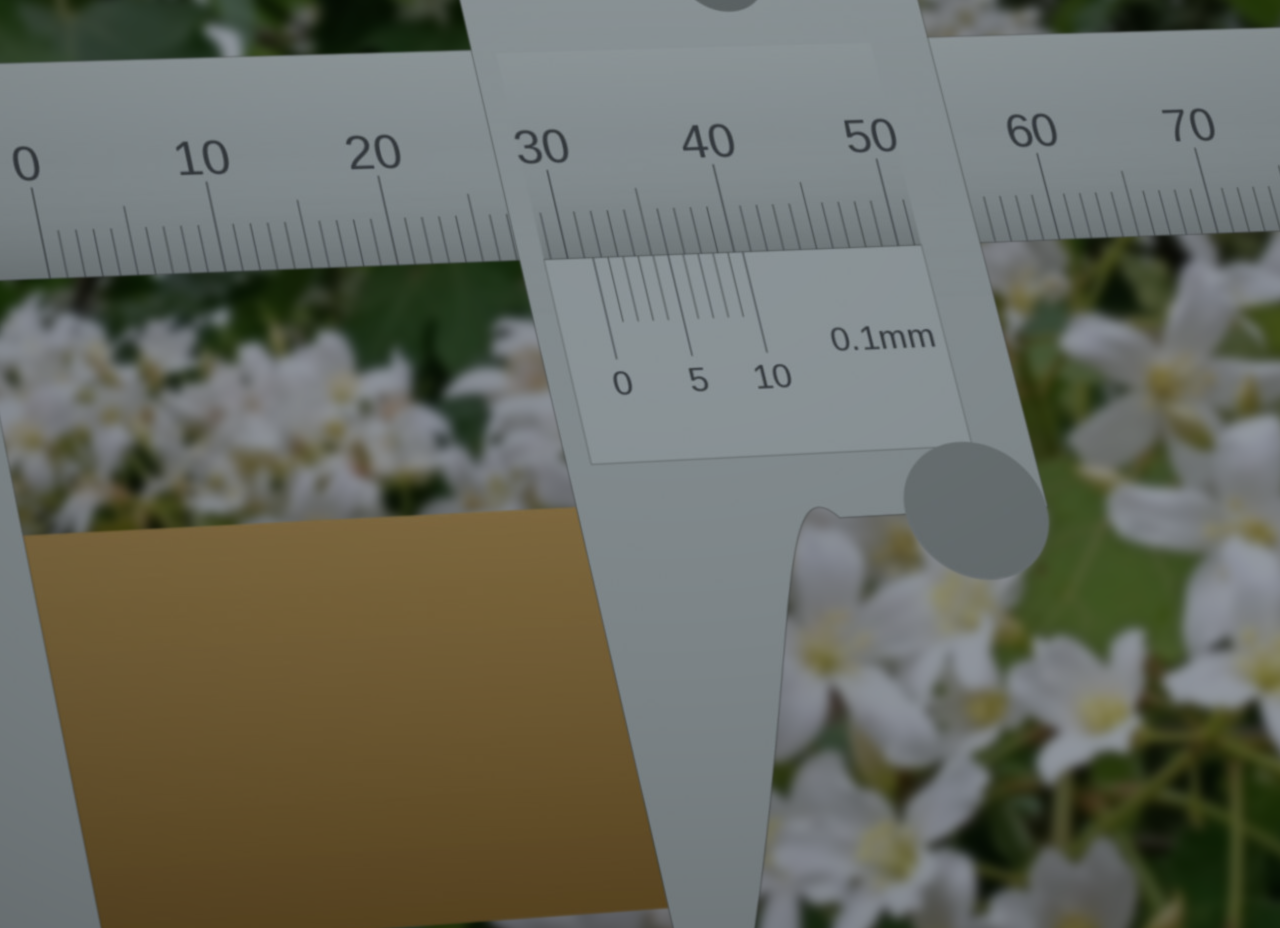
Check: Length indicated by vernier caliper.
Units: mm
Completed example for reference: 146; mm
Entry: 31.5; mm
